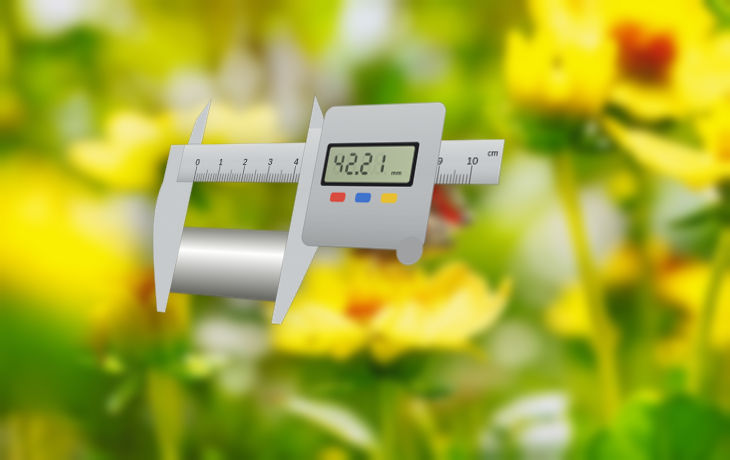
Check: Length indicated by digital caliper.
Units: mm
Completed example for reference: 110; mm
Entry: 42.21; mm
